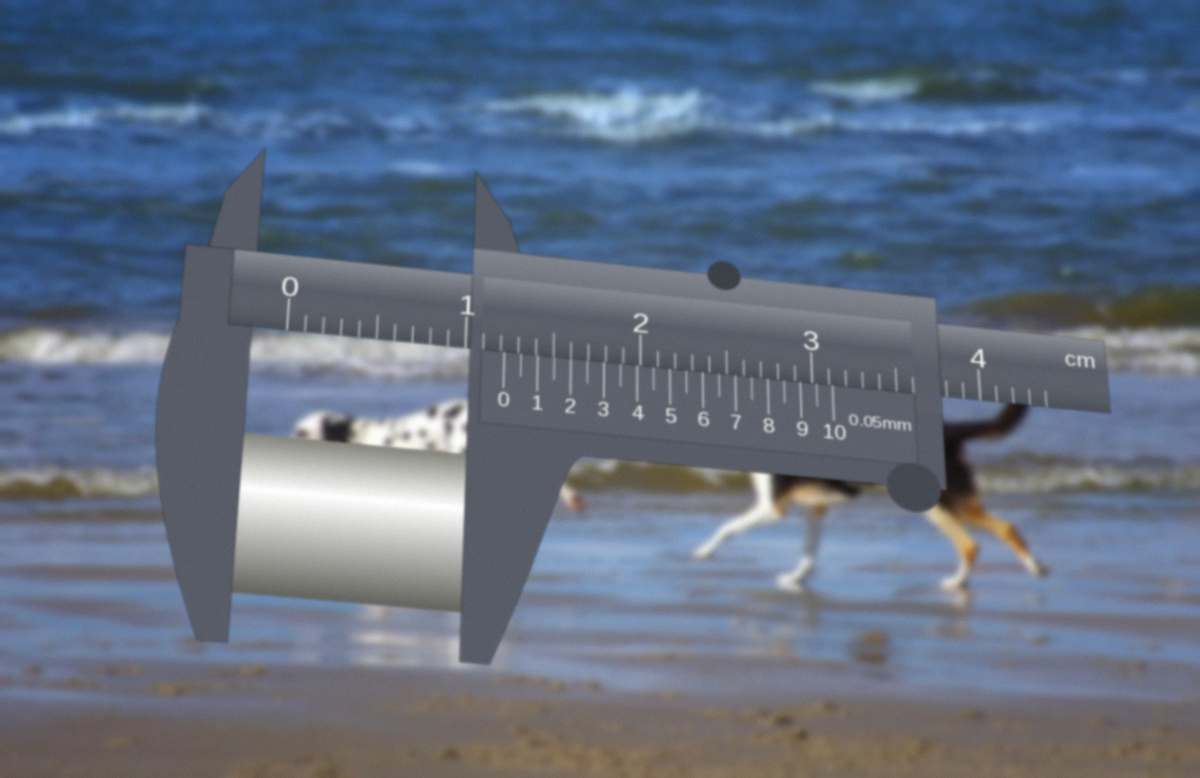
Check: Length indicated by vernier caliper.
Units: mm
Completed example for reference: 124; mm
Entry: 12.2; mm
